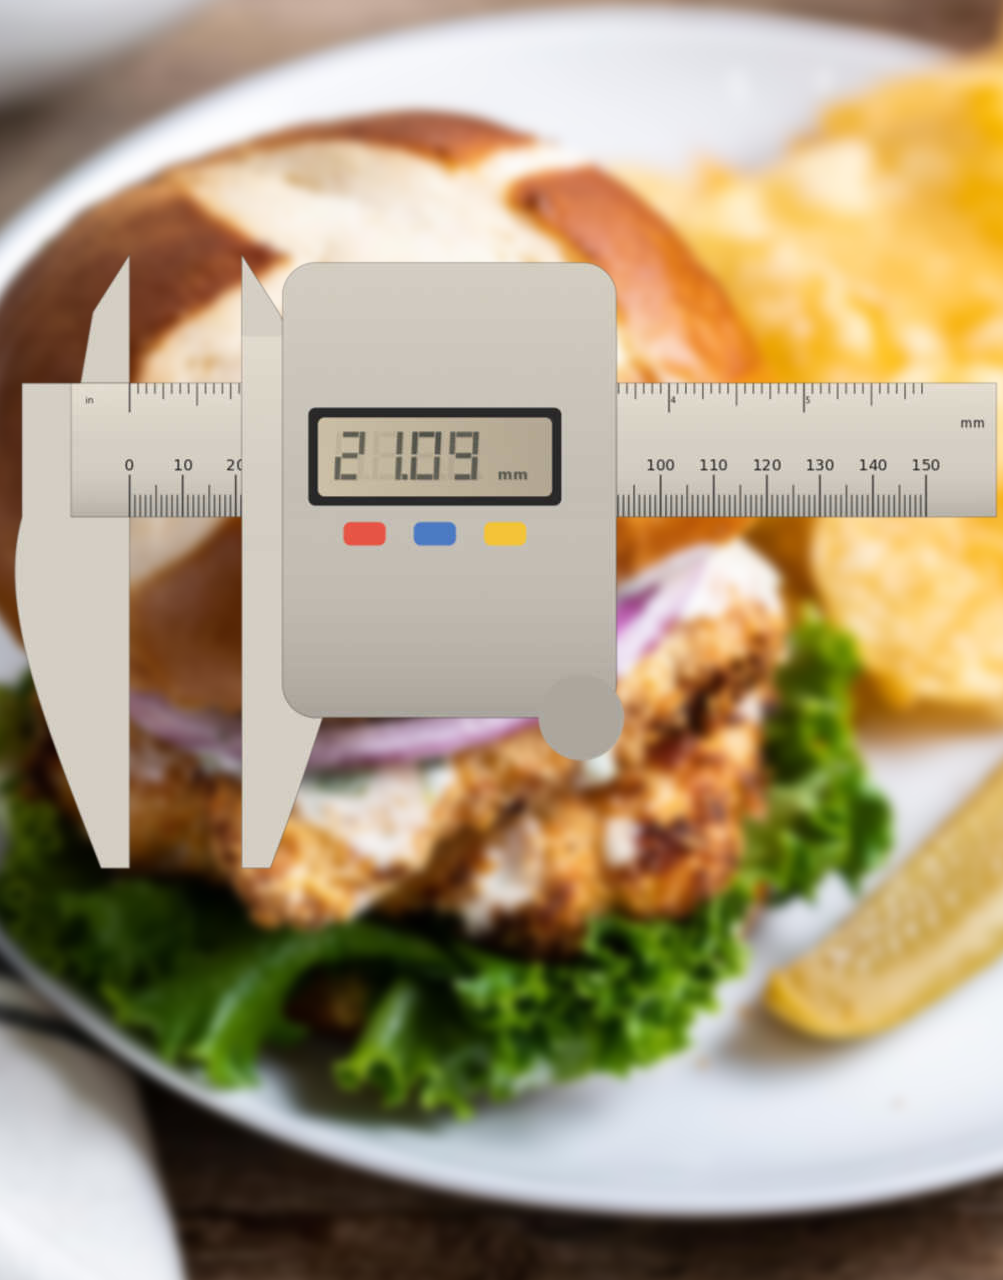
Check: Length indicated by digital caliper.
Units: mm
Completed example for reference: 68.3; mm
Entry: 21.09; mm
